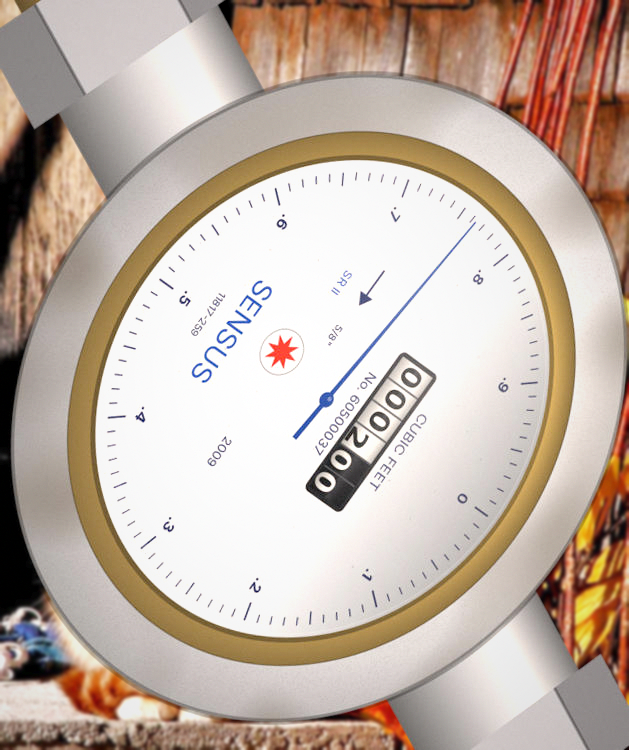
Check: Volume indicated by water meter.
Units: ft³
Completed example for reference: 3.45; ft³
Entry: 199.76; ft³
